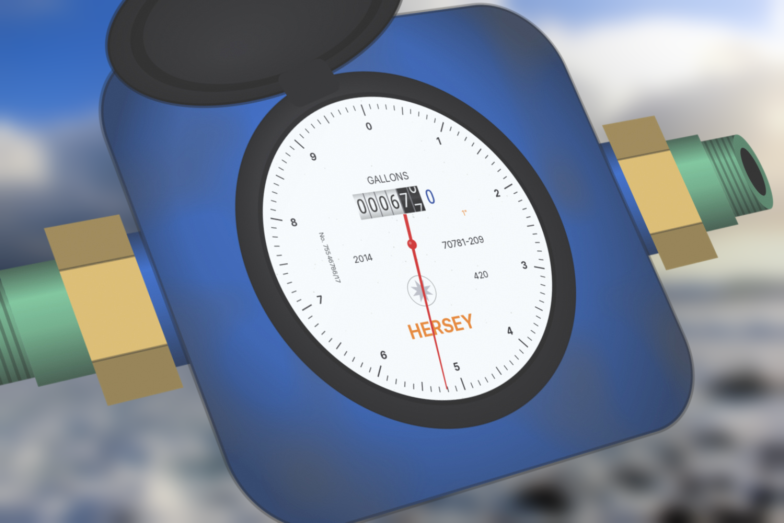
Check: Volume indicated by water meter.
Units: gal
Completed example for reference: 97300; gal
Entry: 6765.2; gal
